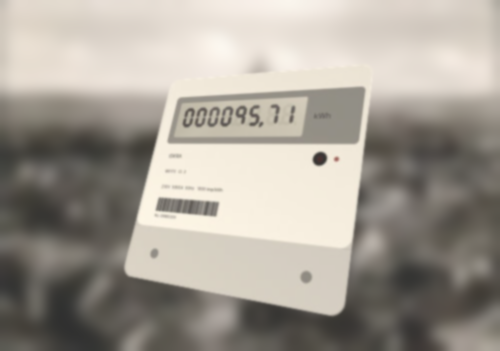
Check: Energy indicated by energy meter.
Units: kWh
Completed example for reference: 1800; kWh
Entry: 95.71; kWh
